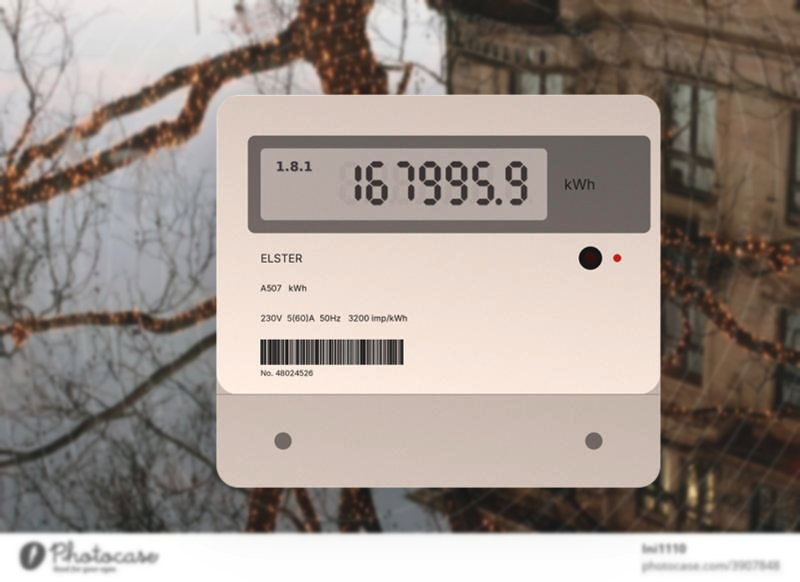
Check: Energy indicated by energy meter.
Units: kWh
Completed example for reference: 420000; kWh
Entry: 167995.9; kWh
